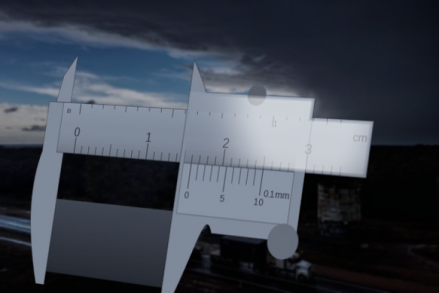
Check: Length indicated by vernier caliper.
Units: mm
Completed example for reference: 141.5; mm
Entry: 16.0; mm
